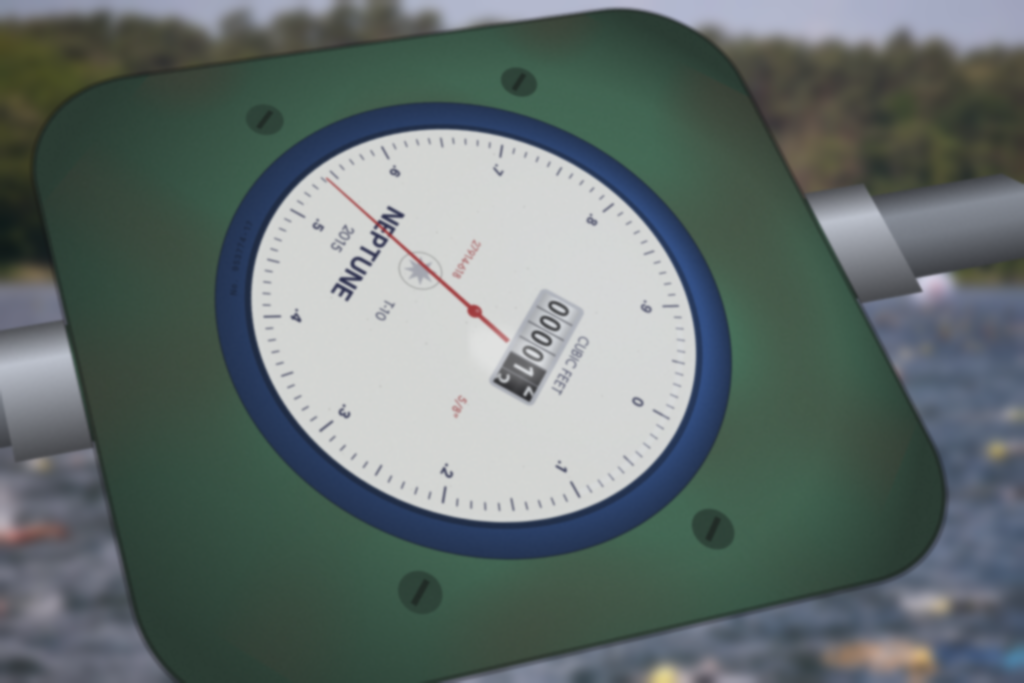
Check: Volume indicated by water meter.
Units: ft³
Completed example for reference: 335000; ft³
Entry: 12.54; ft³
